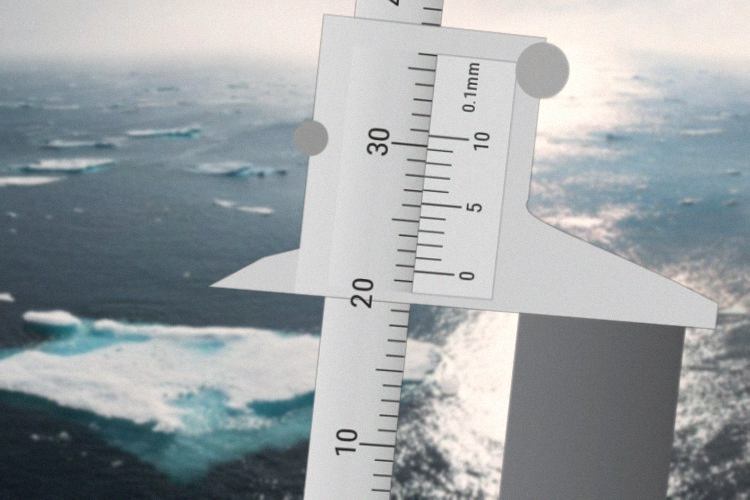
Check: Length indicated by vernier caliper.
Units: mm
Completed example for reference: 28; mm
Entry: 21.7; mm
